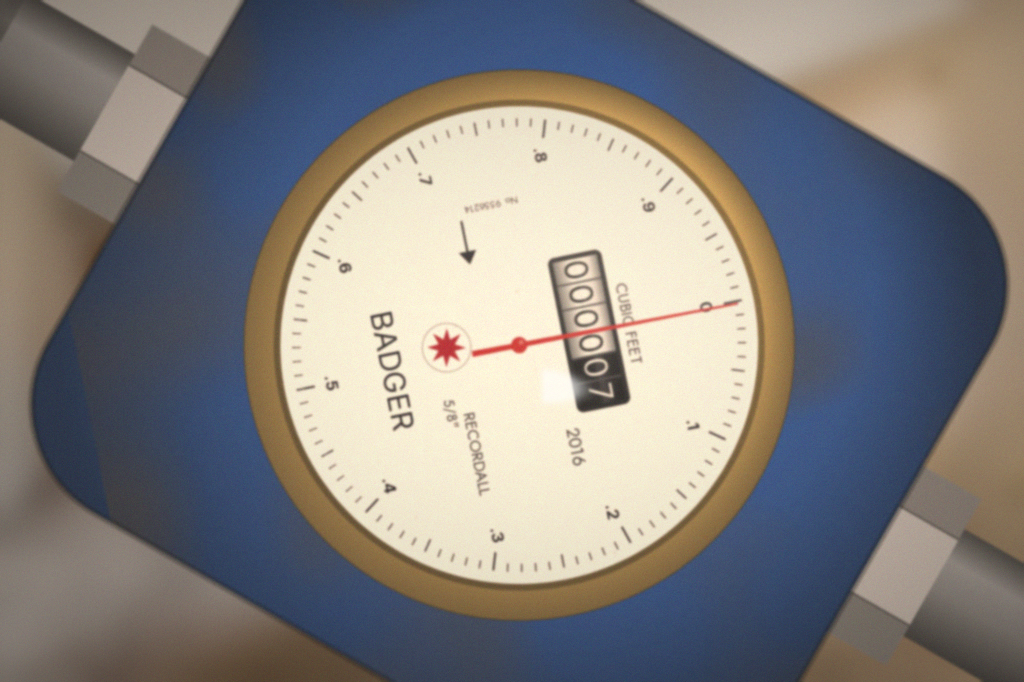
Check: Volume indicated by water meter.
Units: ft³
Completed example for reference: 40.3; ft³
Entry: 7.00; ft³
